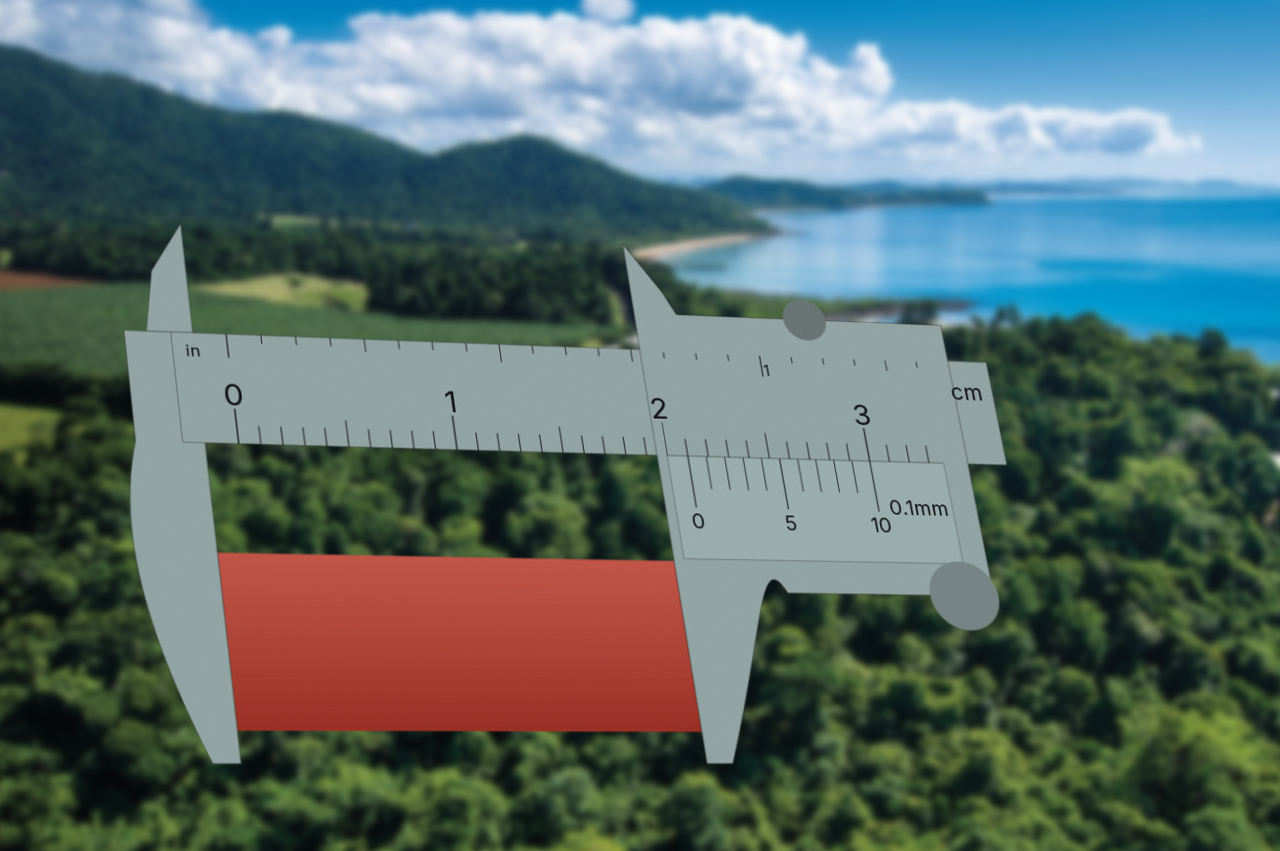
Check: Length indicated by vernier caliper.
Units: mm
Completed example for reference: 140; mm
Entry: 21.0; mm
